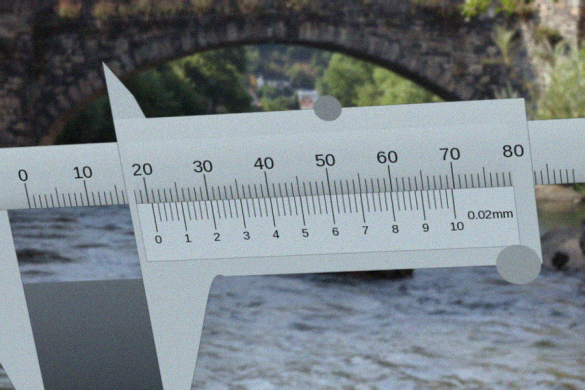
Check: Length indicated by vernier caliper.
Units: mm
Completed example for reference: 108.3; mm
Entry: 20.6; mm
